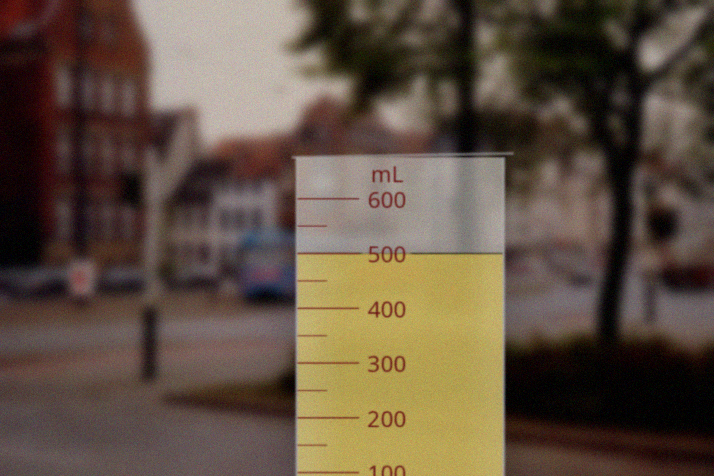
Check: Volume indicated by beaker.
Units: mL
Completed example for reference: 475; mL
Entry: 500; mL
